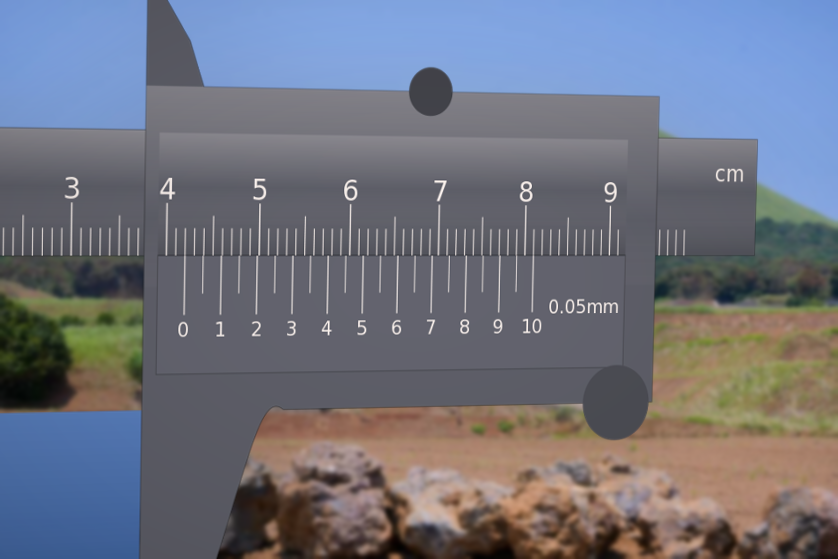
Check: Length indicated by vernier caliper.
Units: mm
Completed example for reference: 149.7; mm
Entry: 42.0; mm
